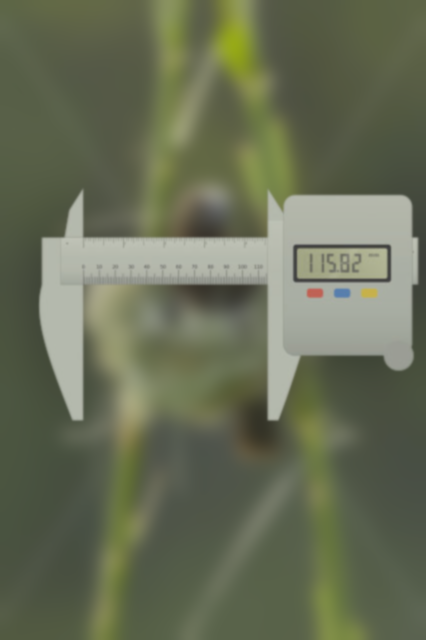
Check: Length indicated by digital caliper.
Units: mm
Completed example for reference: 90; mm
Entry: 115.82; mm
